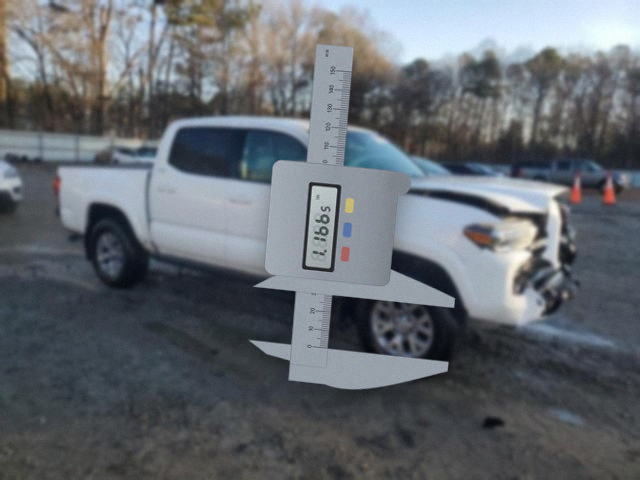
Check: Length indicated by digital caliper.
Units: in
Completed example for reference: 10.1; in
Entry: 1.1665; in
